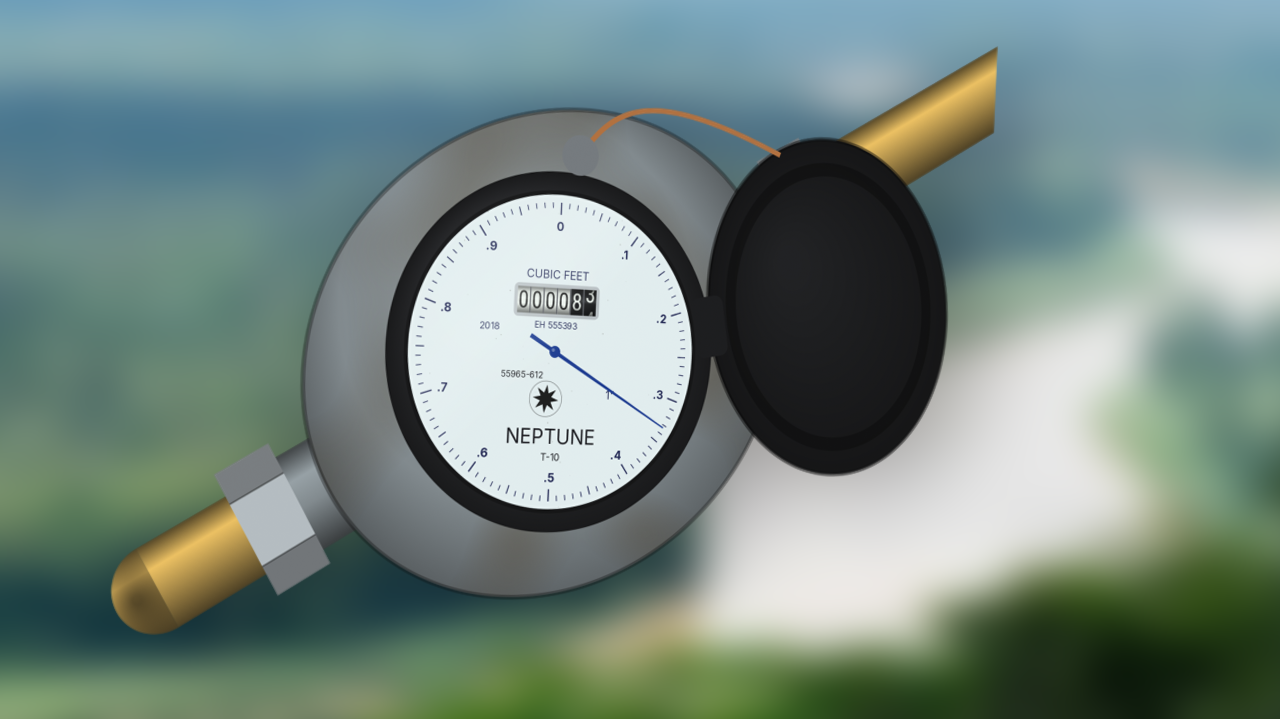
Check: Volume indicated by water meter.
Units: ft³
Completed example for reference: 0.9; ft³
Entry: 83.33; ft³
